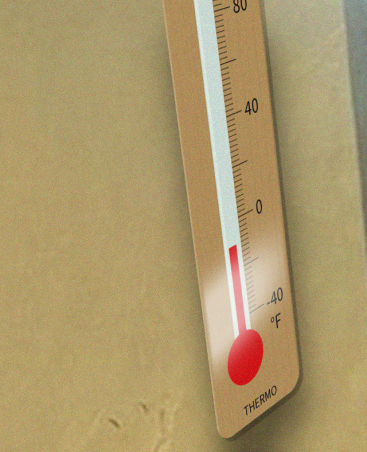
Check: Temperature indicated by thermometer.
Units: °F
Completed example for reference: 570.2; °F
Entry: -10; °F
